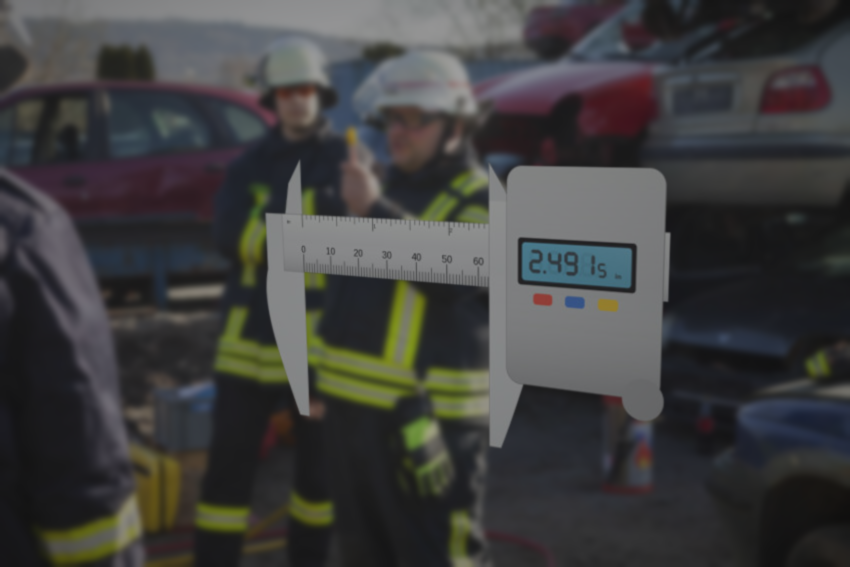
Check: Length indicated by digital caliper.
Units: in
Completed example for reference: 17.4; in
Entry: 2.4915; in
